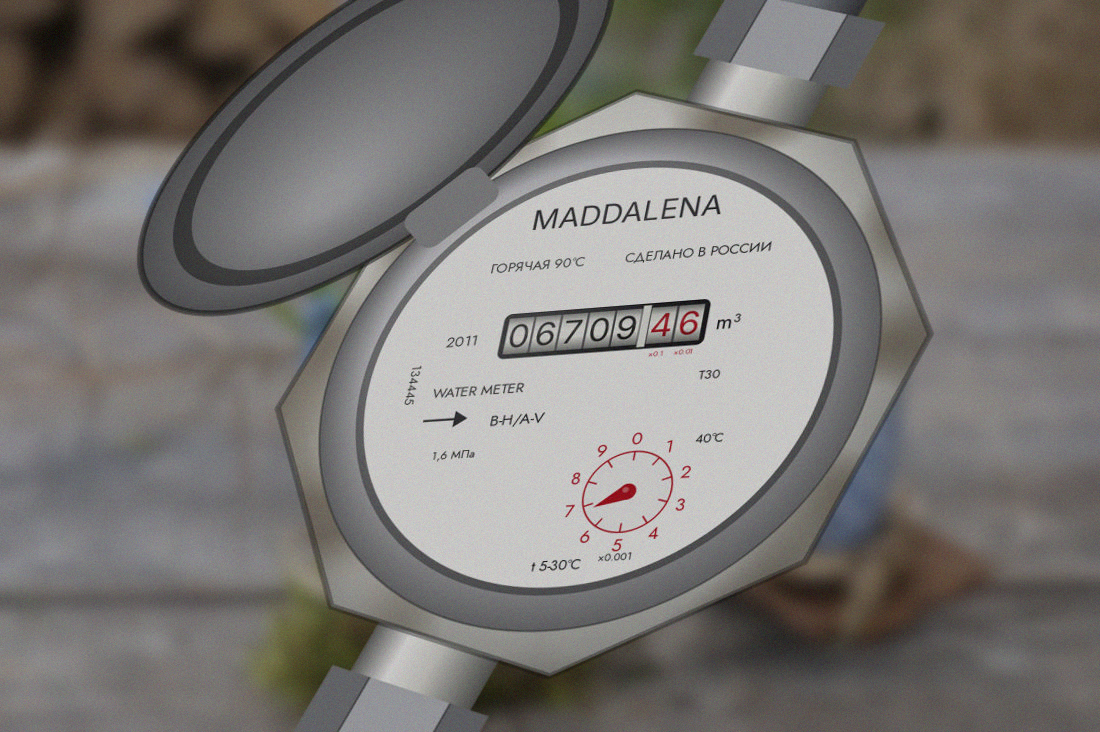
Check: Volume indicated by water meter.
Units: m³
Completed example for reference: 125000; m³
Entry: 6709.466; m³
